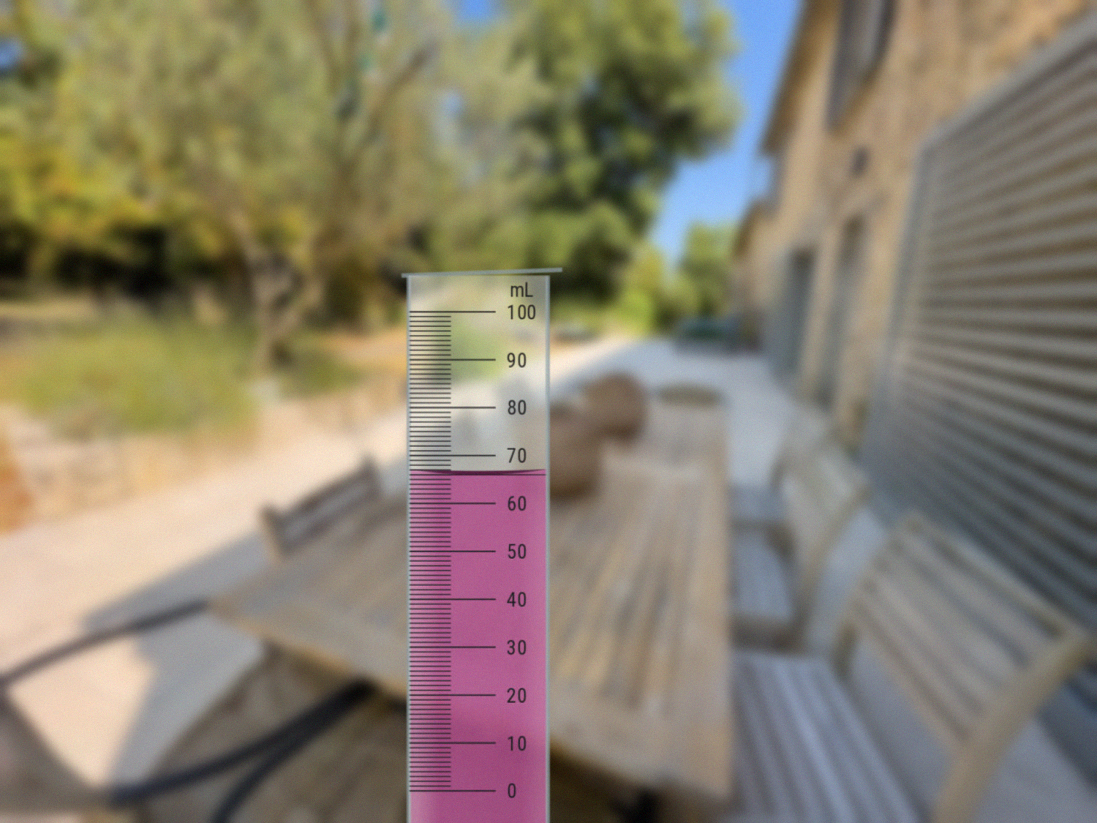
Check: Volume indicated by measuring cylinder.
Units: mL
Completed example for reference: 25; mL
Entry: 66; mL
